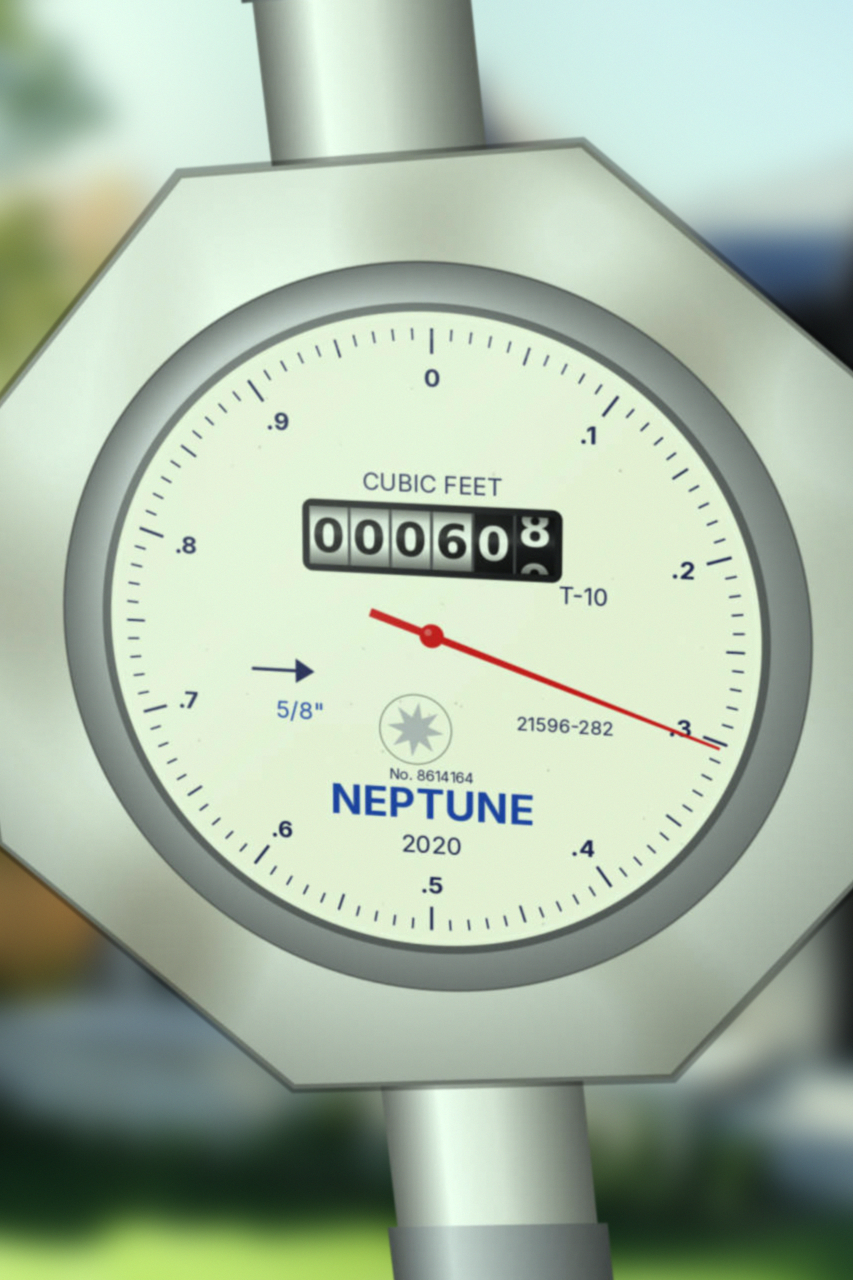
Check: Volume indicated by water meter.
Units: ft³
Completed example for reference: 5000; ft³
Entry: 608.30; ft³
